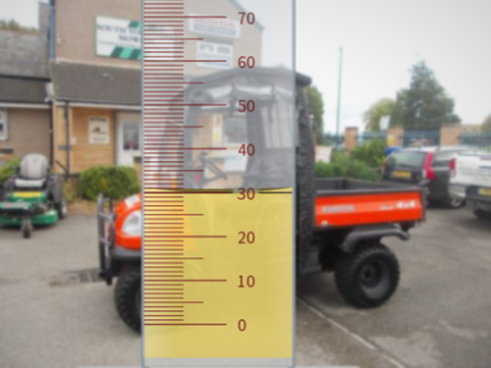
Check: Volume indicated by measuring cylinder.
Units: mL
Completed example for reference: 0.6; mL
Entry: 30; mL
